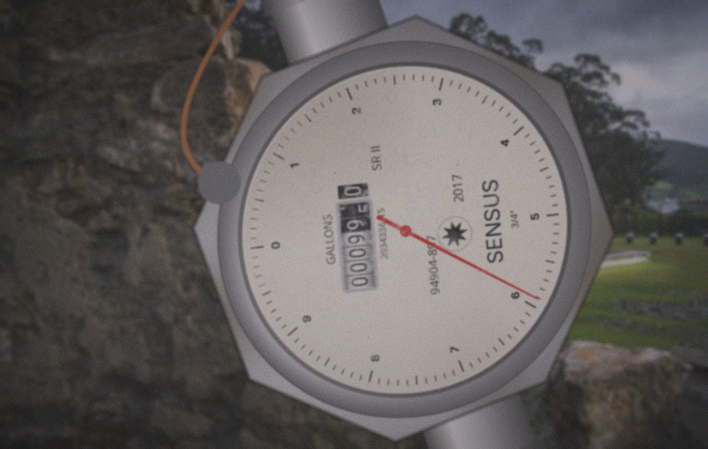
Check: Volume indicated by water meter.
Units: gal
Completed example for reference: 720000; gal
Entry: 9945.9; gal
